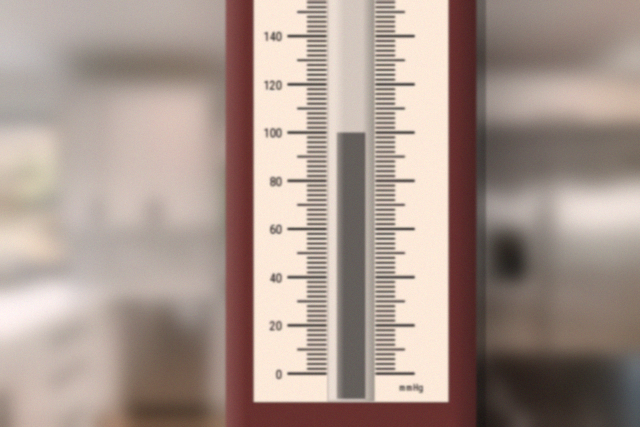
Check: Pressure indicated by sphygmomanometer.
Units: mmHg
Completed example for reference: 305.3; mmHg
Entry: 100; mmHg
